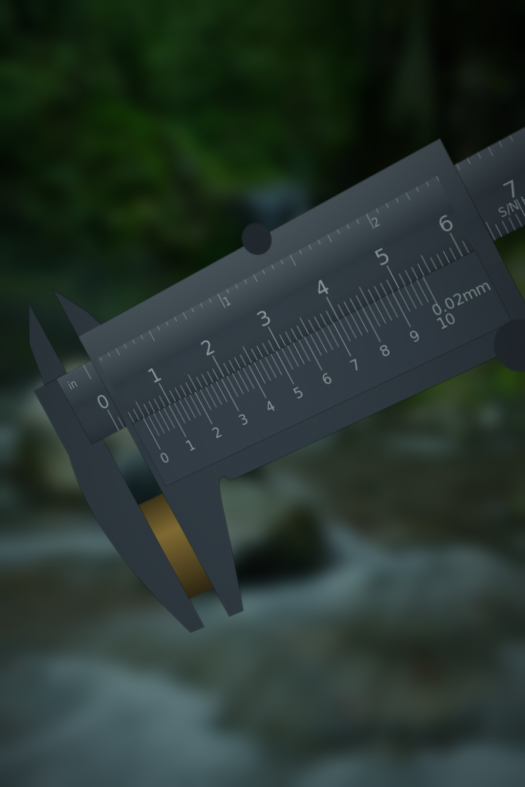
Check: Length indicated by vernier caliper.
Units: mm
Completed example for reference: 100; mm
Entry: 4.8; mm
